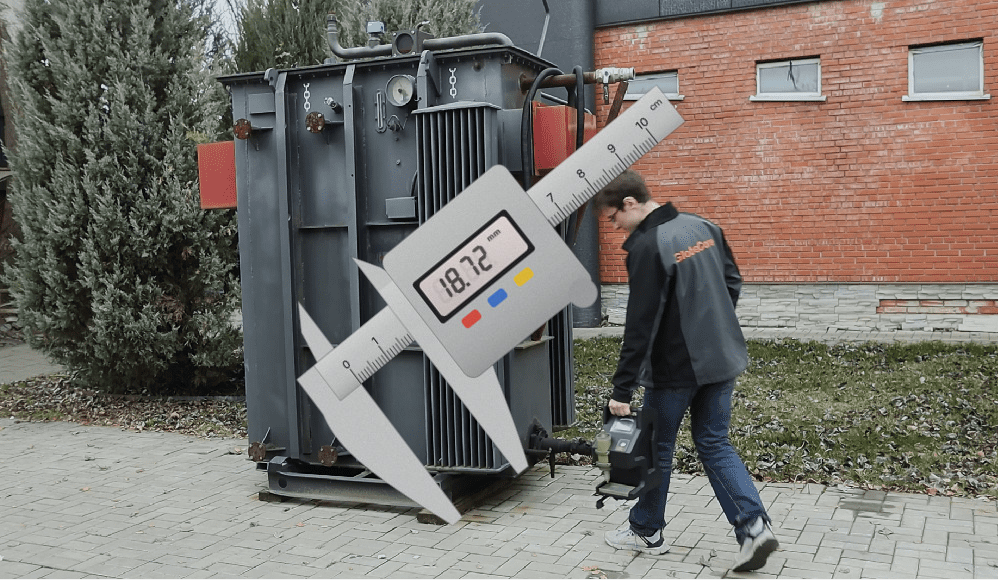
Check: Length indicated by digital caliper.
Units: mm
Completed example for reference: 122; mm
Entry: 18.72; mm
